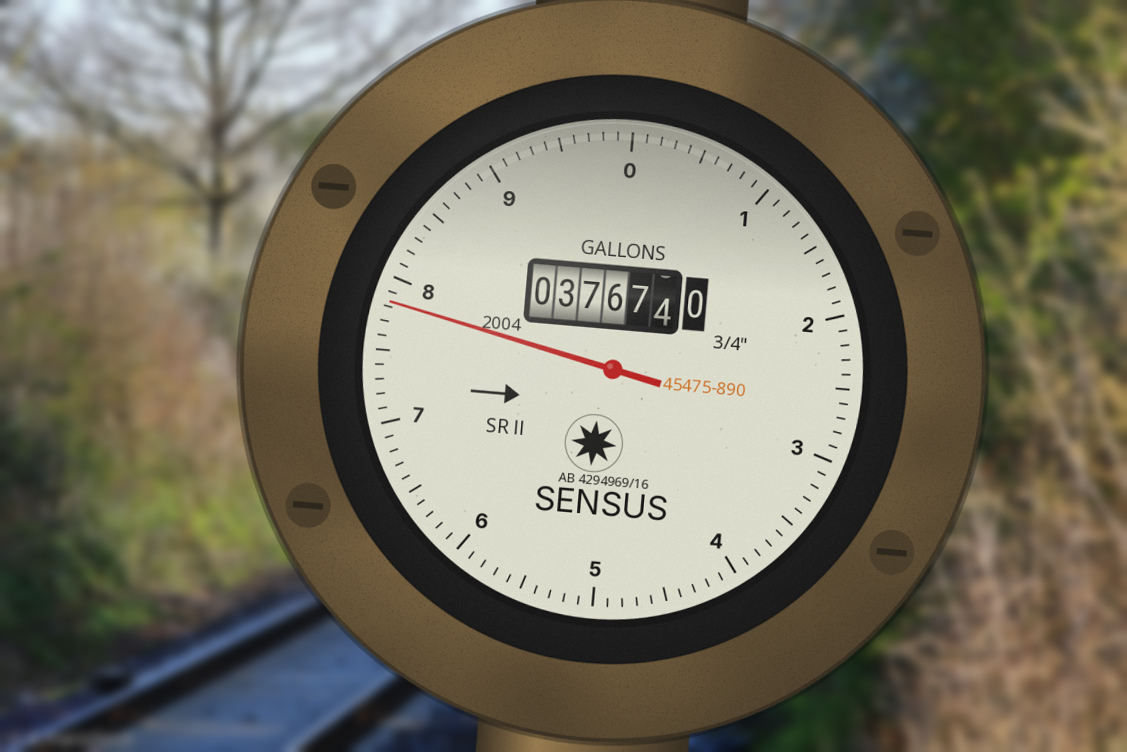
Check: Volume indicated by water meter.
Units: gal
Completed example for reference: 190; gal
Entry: 376737.8; gal
